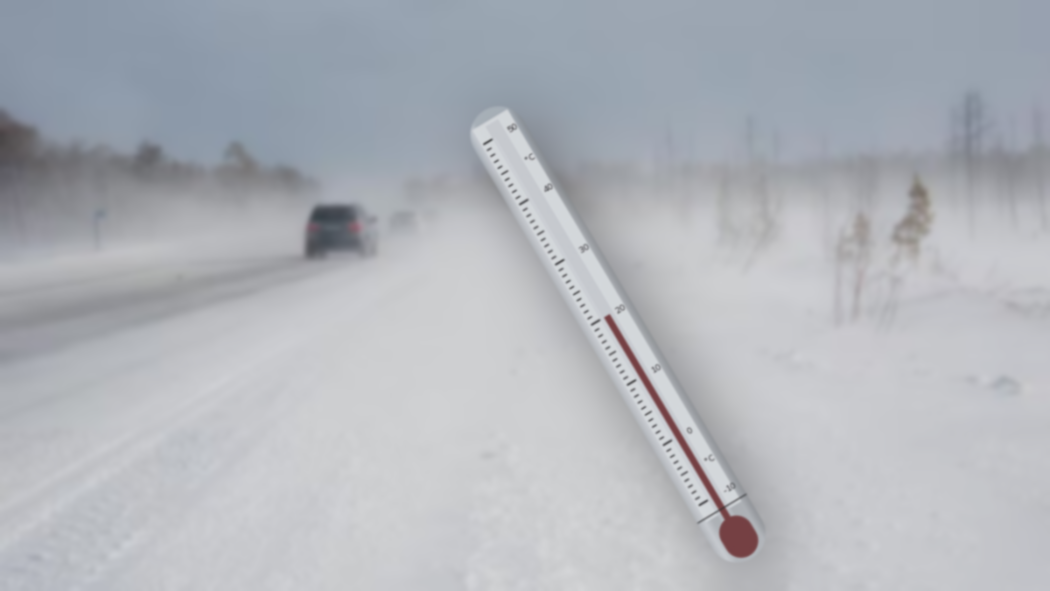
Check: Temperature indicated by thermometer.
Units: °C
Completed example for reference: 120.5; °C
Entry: 20; °C
